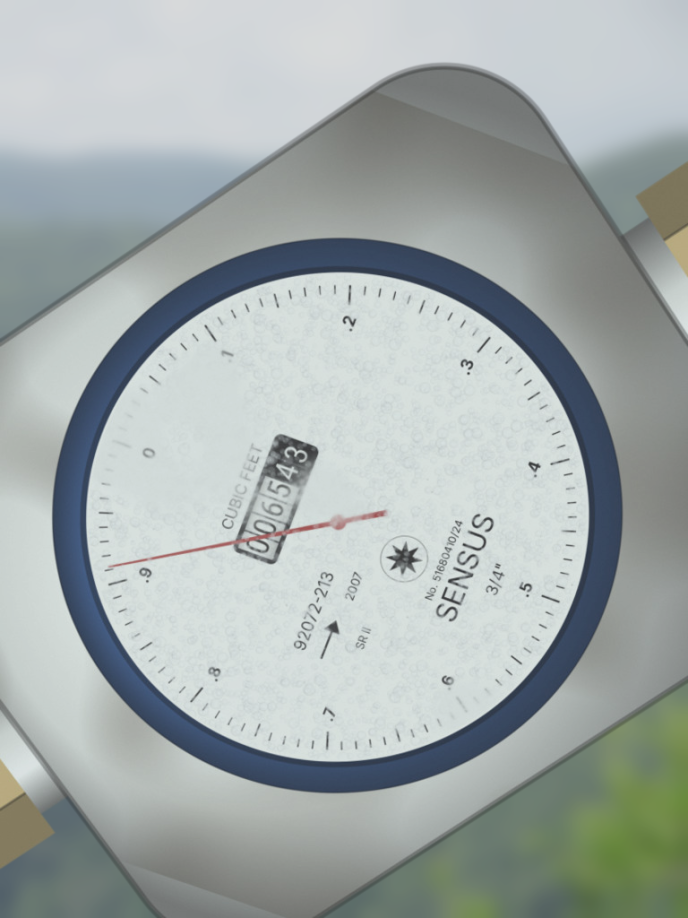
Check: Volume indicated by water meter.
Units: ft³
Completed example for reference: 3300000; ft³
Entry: 6542.91; ft³
